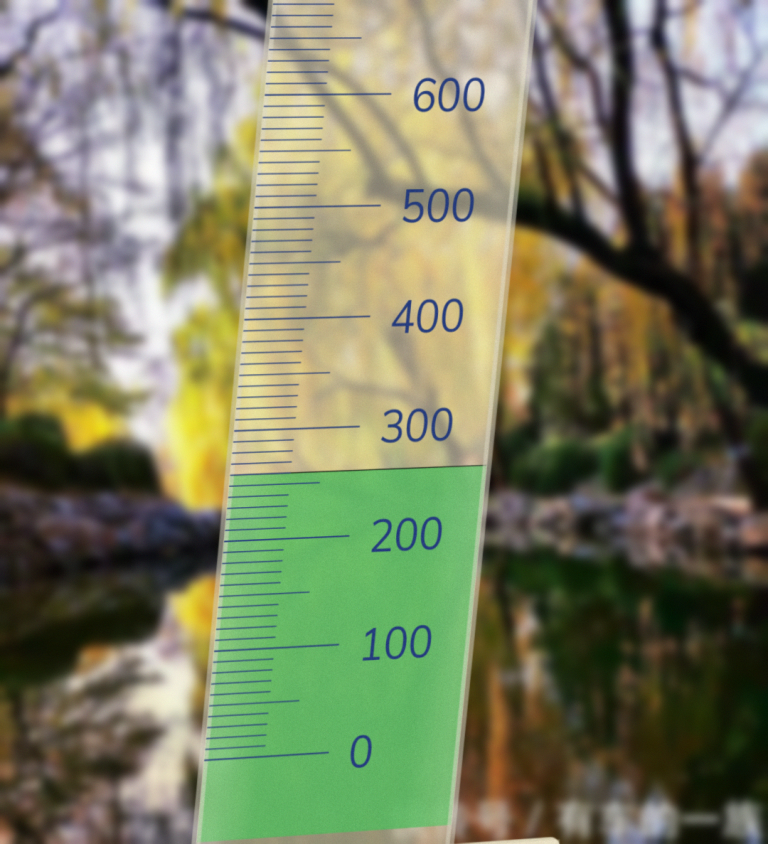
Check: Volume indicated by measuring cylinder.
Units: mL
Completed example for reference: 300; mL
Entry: 260; mL
